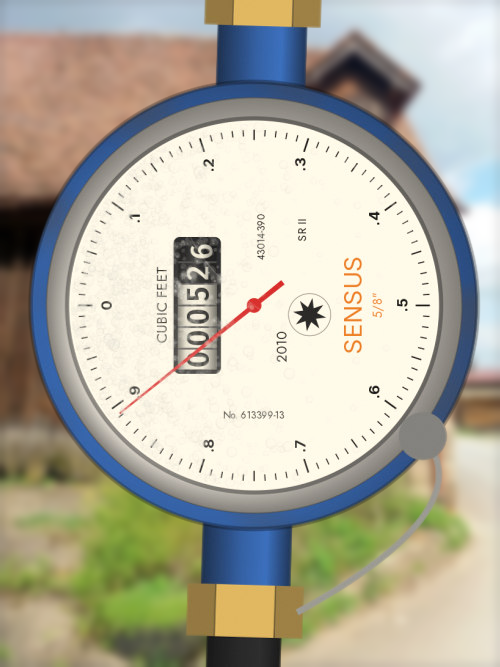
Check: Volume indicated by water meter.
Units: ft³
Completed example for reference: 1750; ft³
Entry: 525.89; ft³
